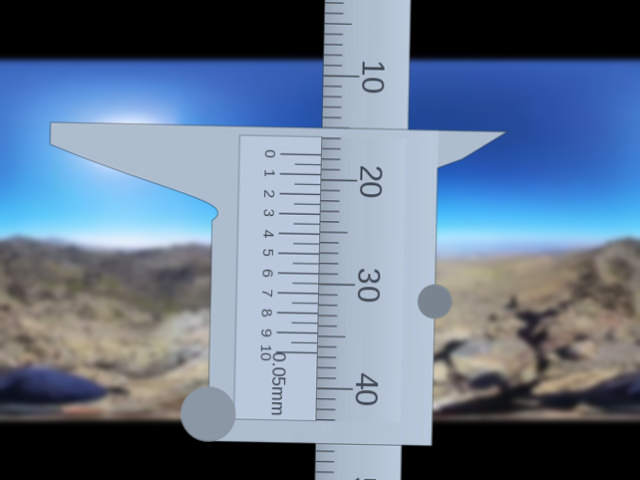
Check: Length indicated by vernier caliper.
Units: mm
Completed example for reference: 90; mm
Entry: 17.6; mm
